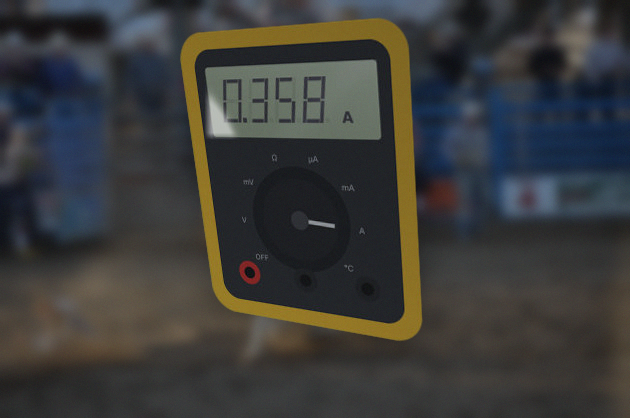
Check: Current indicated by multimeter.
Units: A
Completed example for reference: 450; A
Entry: 0.358; A
